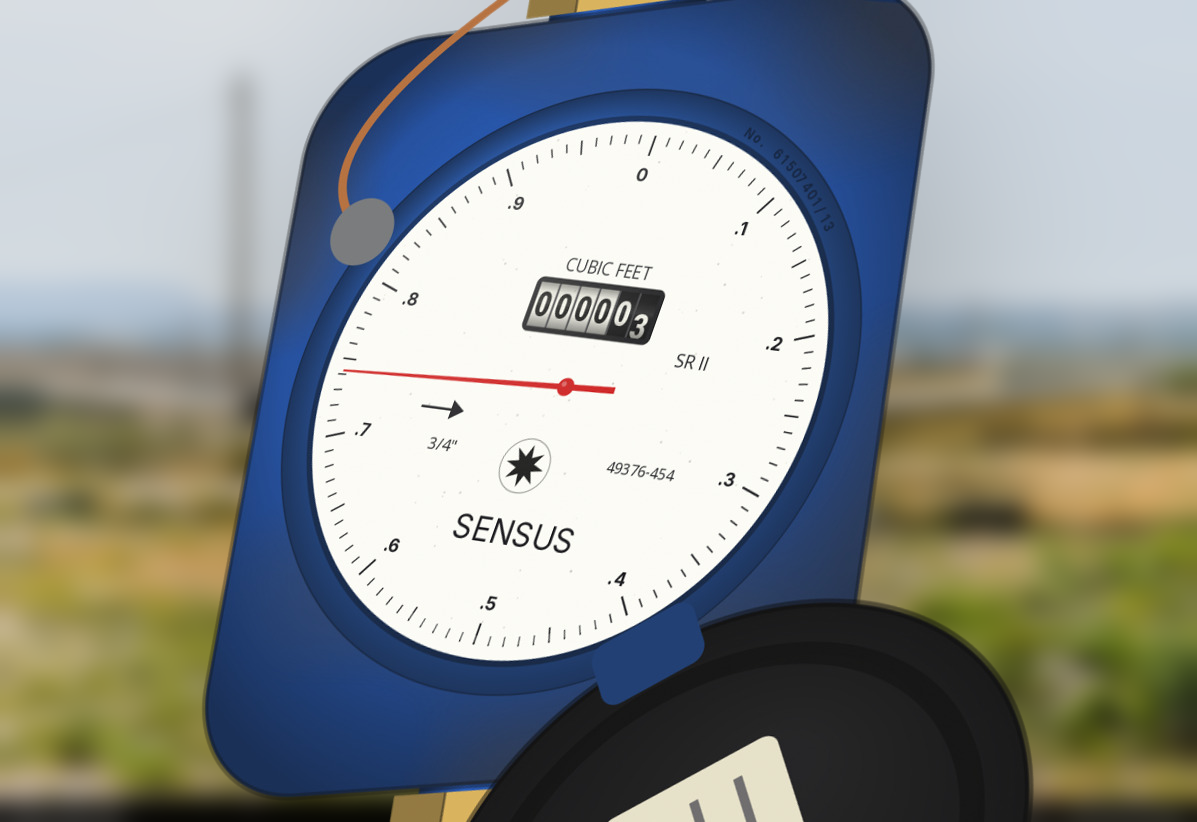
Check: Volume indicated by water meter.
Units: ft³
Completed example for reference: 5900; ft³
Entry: 2.74; ft³
